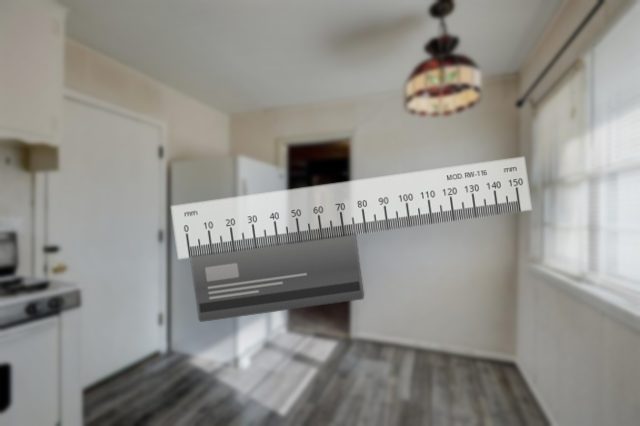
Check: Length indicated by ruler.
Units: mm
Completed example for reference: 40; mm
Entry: 75; mm
